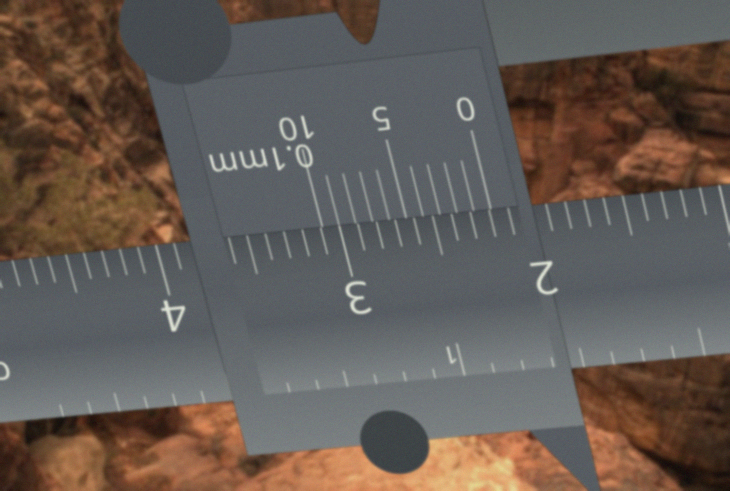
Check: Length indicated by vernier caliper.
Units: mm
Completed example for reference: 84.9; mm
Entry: 21.9; mm
